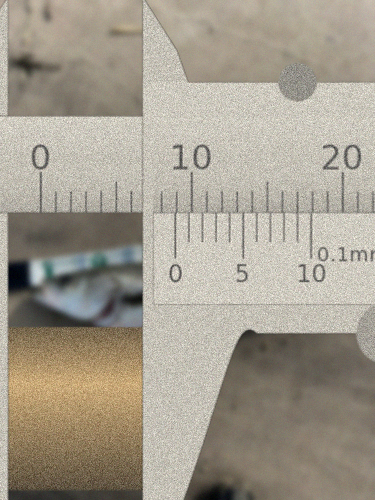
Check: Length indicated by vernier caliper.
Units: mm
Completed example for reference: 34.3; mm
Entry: 8.9; mm
